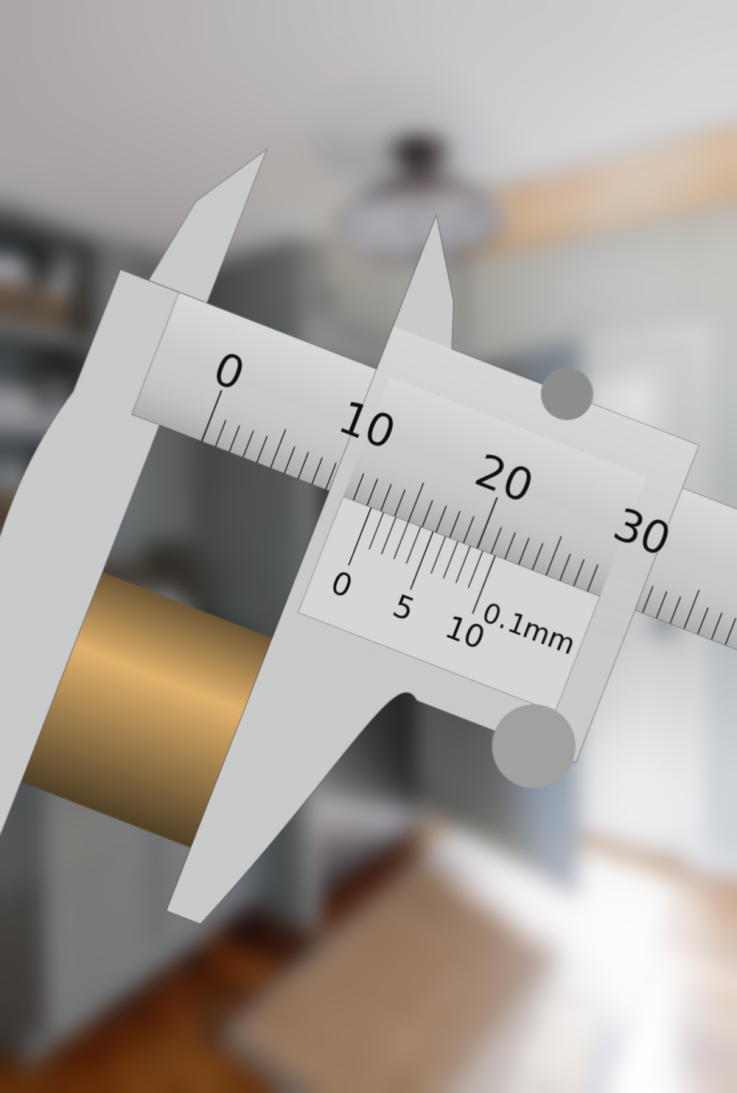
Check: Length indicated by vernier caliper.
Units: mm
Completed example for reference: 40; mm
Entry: 12.3; mm
